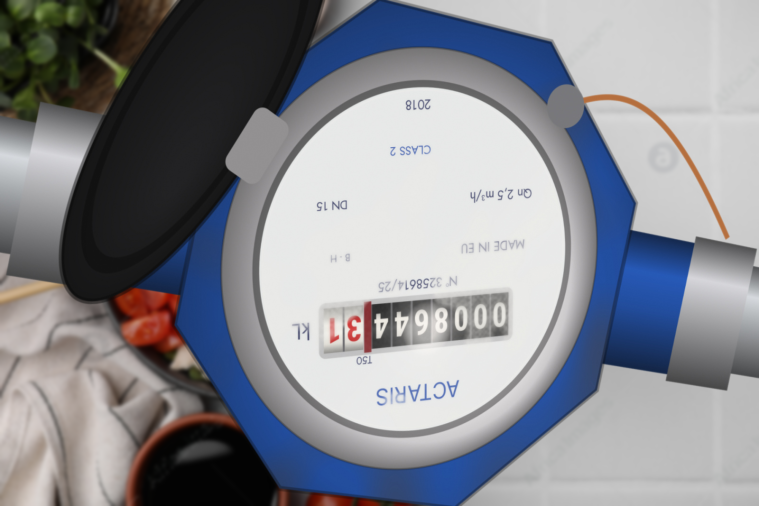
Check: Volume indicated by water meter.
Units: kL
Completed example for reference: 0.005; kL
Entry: 8644.31; kL
